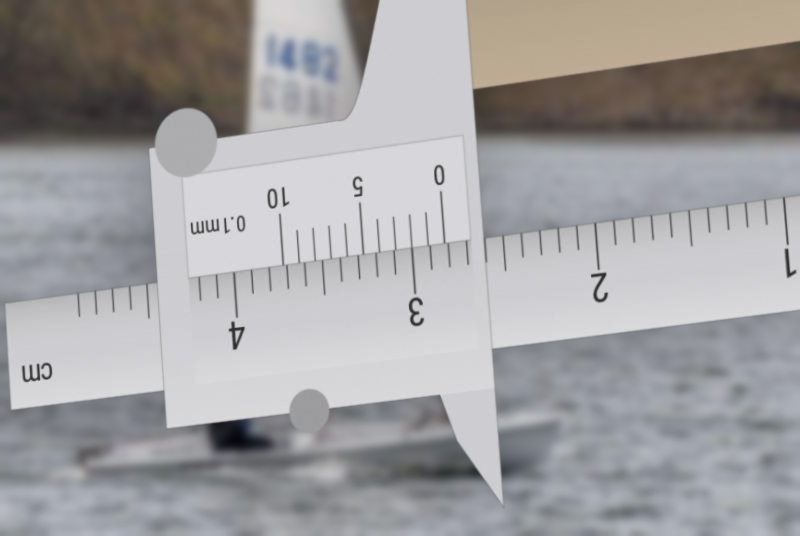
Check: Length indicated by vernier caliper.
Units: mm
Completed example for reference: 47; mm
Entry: 28.2; mm
